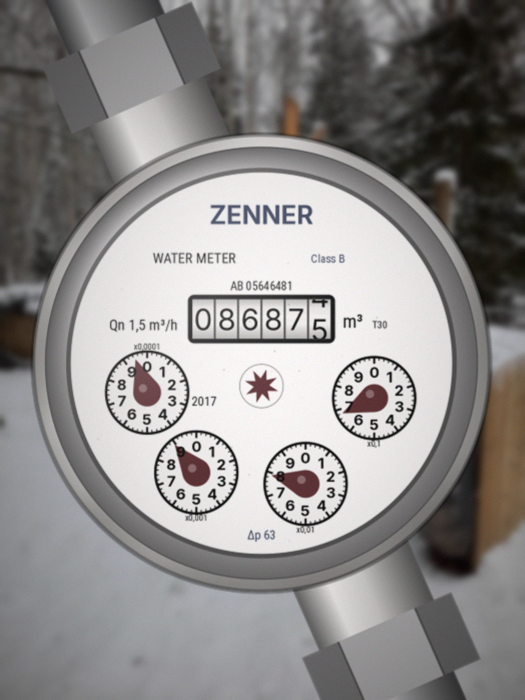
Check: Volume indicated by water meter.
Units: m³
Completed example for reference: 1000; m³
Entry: 86874.6789; m³
